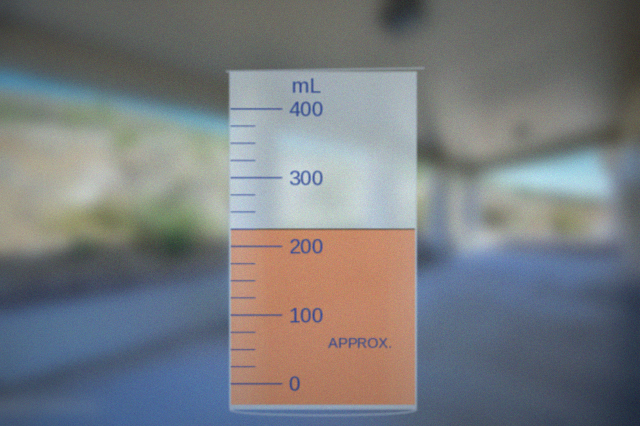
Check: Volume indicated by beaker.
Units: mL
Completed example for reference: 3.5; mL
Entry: 225; mL
